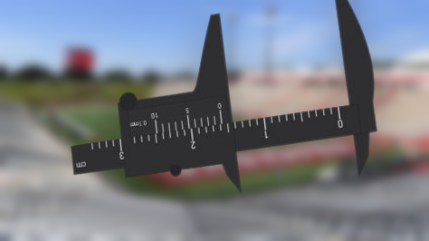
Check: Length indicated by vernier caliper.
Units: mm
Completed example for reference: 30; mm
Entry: 15.8; mm
